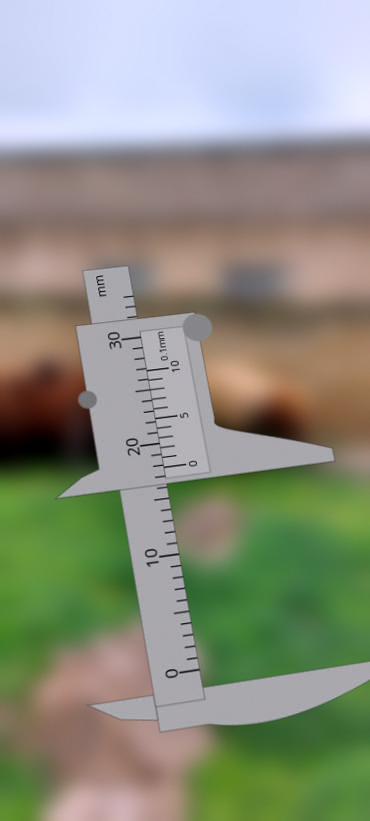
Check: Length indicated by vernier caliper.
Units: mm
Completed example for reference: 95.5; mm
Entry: 17.8; mm
